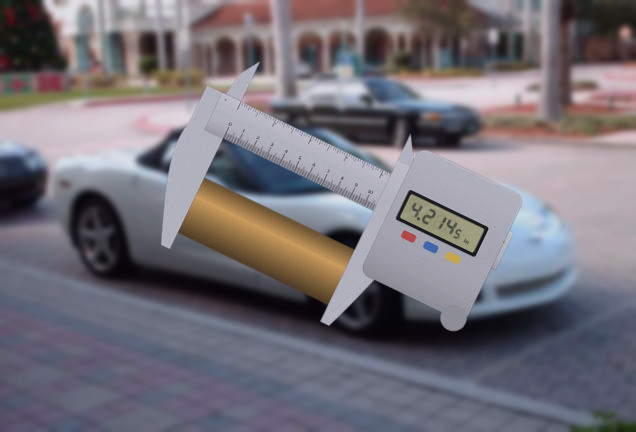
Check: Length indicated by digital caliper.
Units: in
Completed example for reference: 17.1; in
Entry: 4.2145; in
